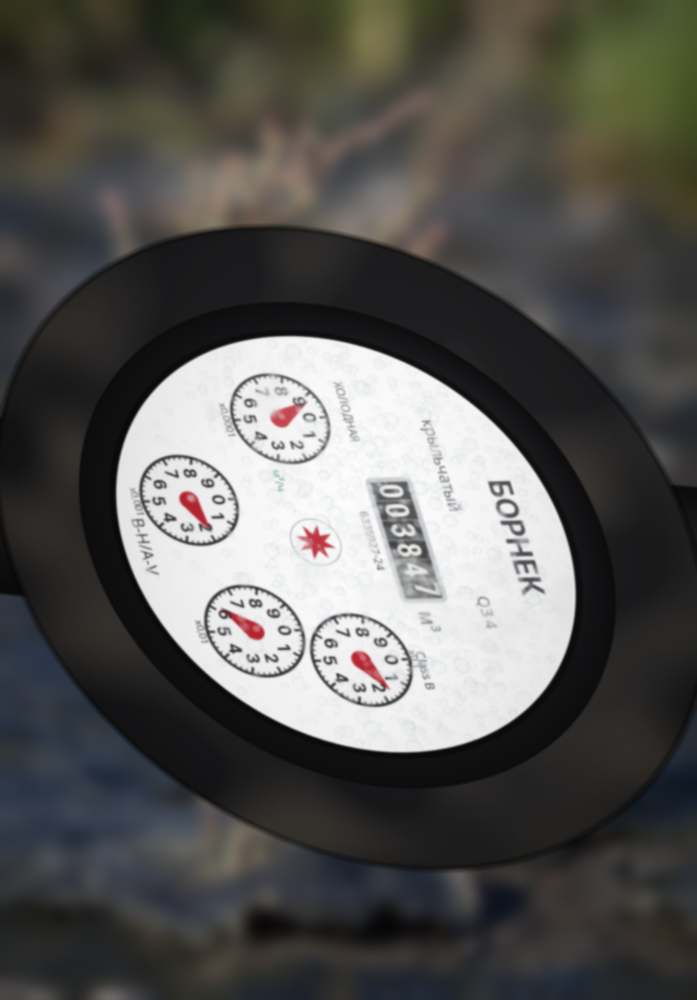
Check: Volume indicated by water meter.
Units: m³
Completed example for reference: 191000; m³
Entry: 3847.1619; m³
